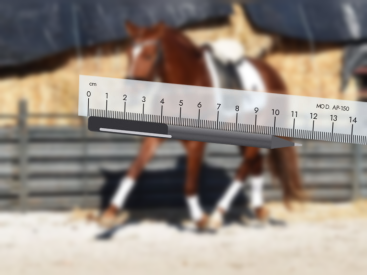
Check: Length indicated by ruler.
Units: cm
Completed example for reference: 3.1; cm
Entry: 11.5; cm
